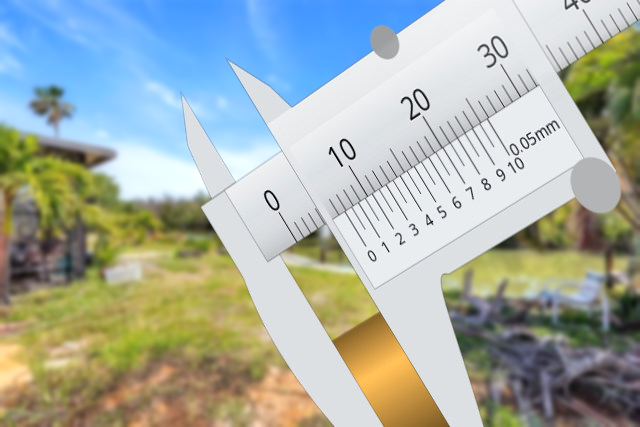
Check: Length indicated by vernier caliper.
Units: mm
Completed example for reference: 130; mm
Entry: 6.8; mm
